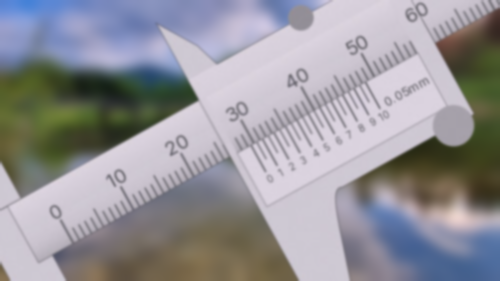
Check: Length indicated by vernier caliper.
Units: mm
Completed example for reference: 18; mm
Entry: 29.5; mm
